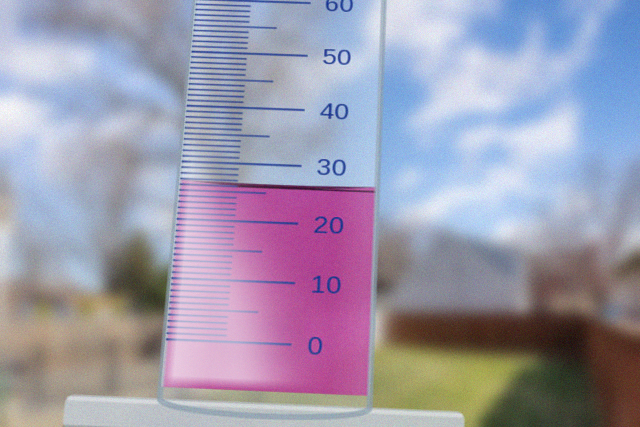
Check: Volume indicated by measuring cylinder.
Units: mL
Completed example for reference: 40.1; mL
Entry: 26; mL
